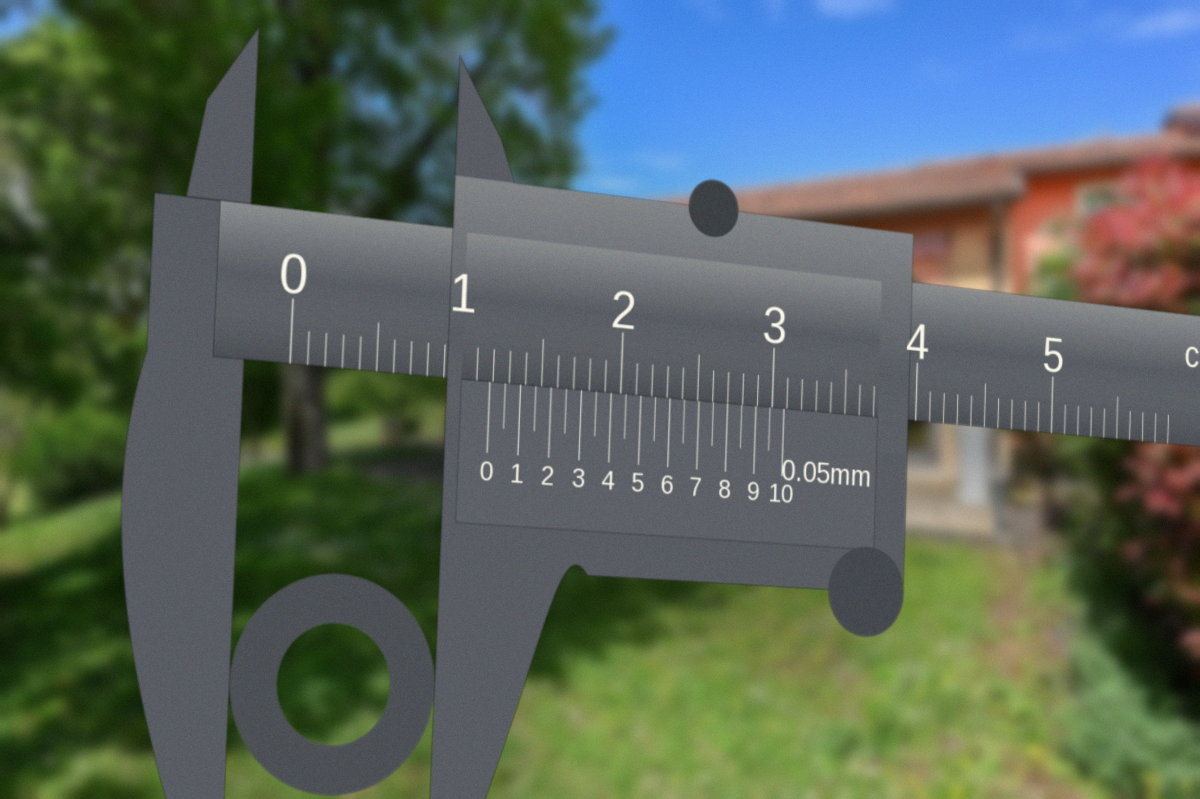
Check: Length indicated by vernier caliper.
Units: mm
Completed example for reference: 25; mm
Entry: 11.8; mm
